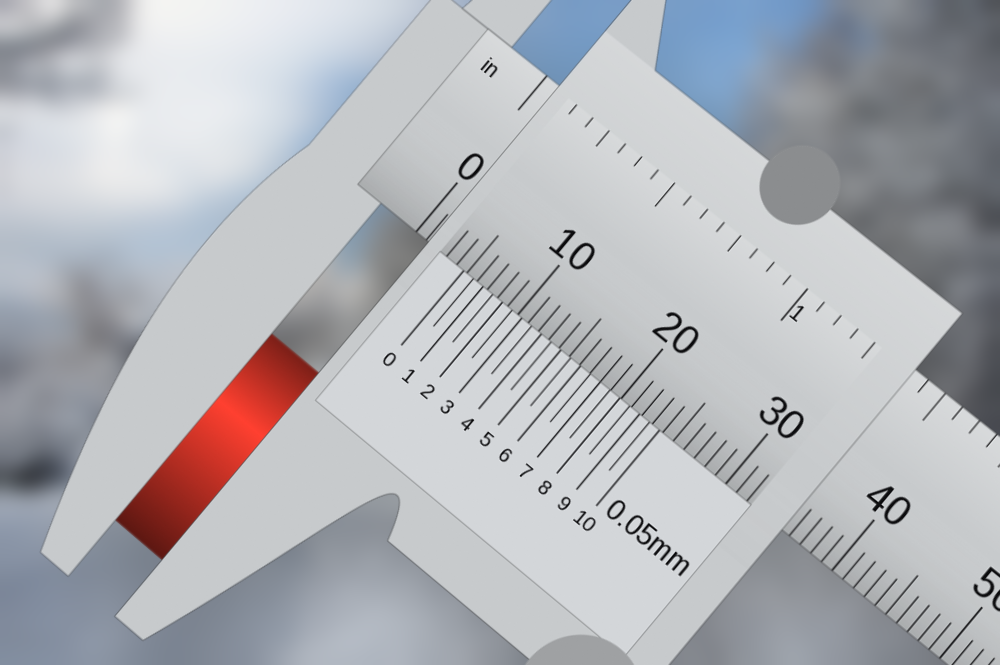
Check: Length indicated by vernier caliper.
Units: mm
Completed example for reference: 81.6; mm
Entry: 4.7; mm
